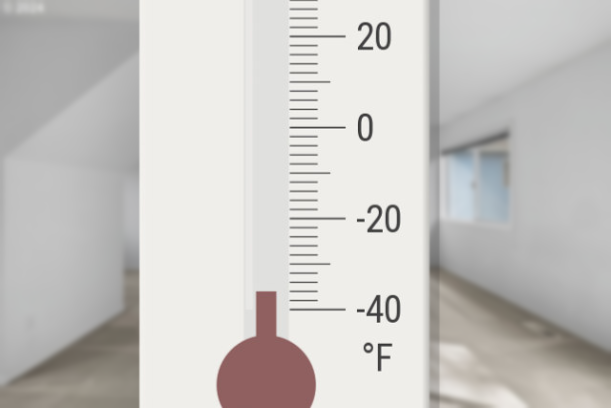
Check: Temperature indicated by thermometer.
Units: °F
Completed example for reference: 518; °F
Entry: -36; °F
